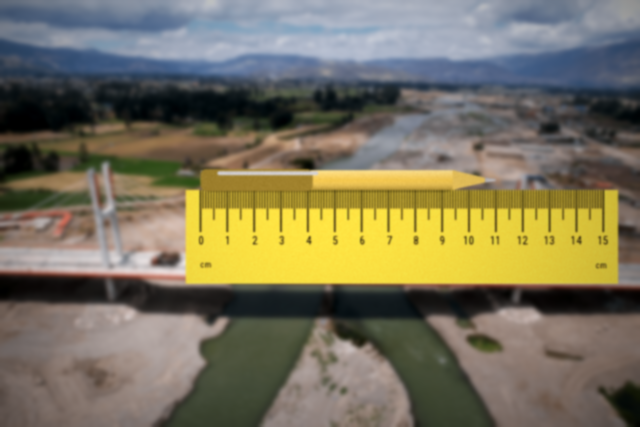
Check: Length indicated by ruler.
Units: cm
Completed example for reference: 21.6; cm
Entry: 11; cm
